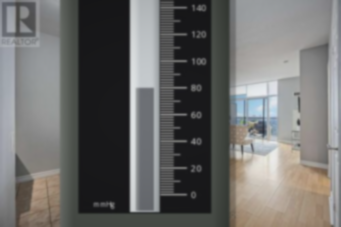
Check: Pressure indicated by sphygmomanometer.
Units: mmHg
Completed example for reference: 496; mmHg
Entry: 80; mmHg
